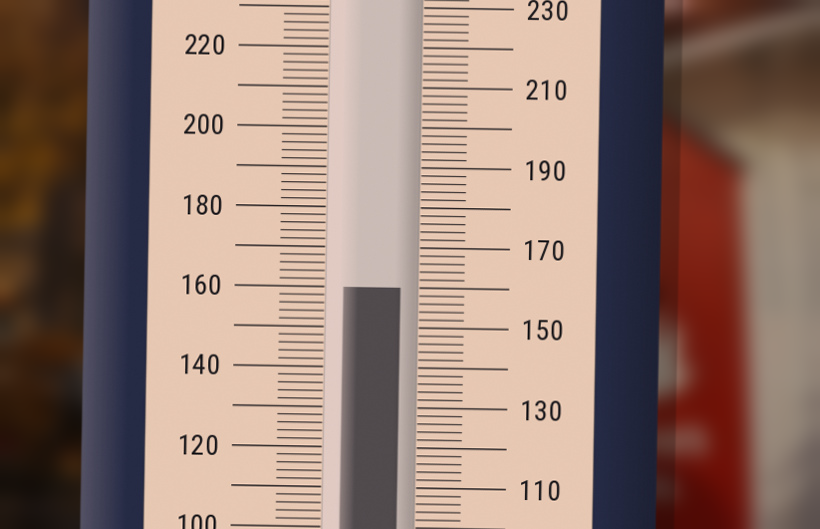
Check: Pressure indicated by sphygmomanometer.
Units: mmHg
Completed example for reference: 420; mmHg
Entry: 160; mmHg
